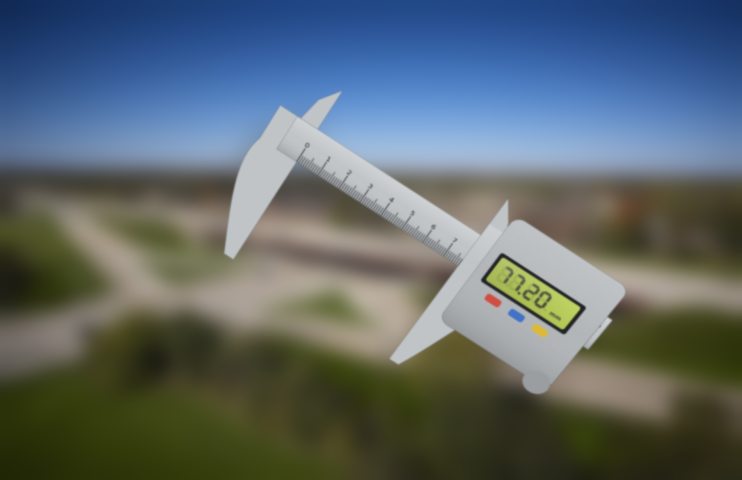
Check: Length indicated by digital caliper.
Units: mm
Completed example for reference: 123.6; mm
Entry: 77.20; mm
